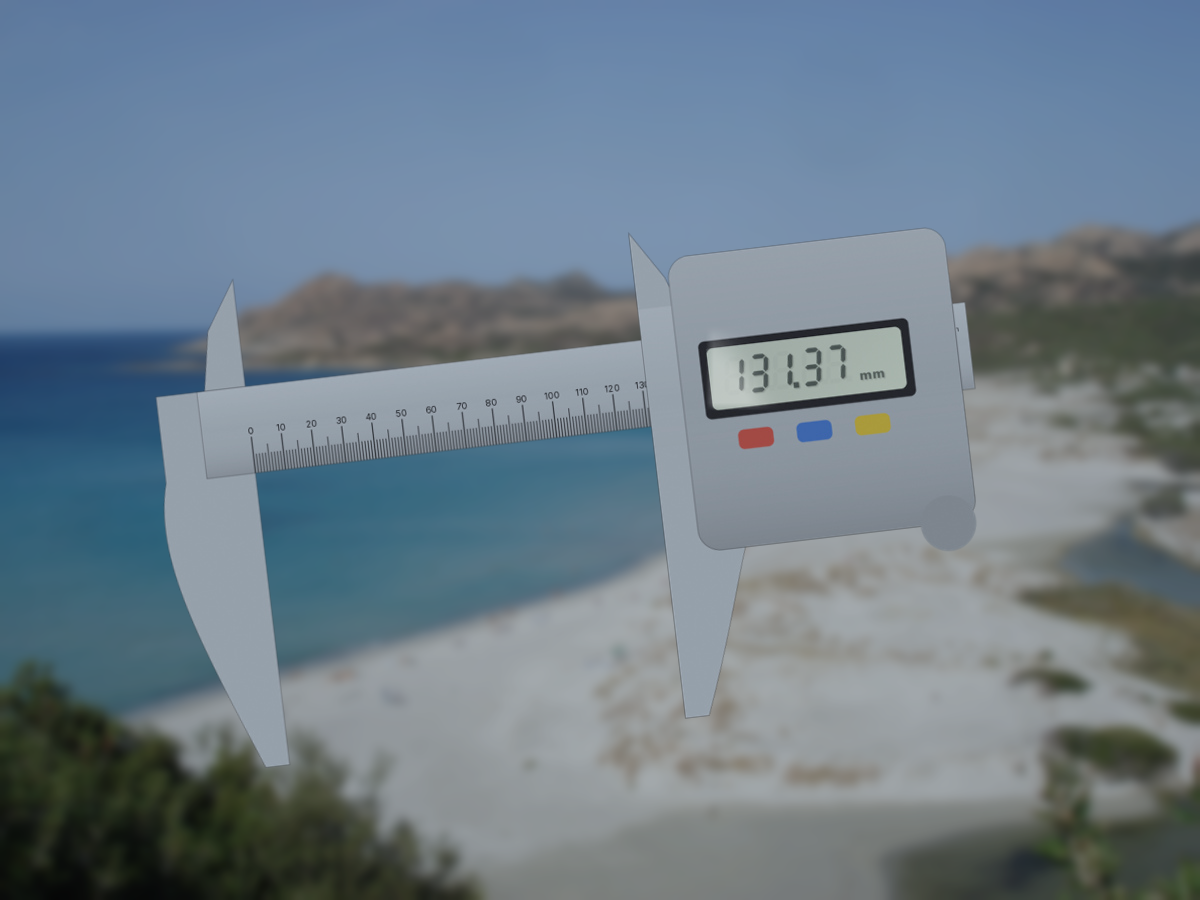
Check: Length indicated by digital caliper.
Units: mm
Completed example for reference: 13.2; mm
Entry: 131.37; mm
